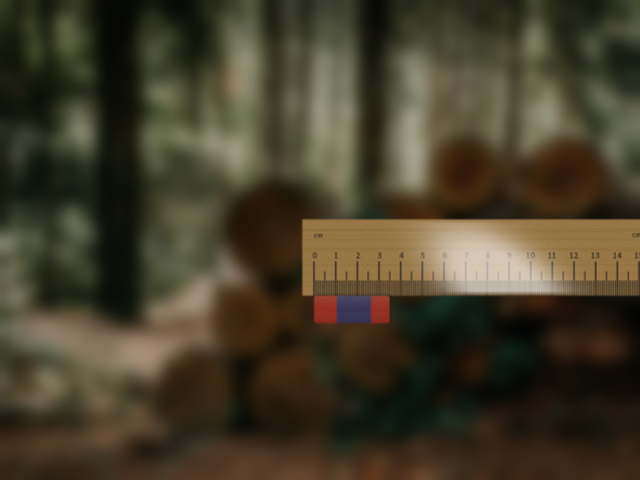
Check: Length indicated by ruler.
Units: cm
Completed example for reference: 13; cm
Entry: 3.5; cm
